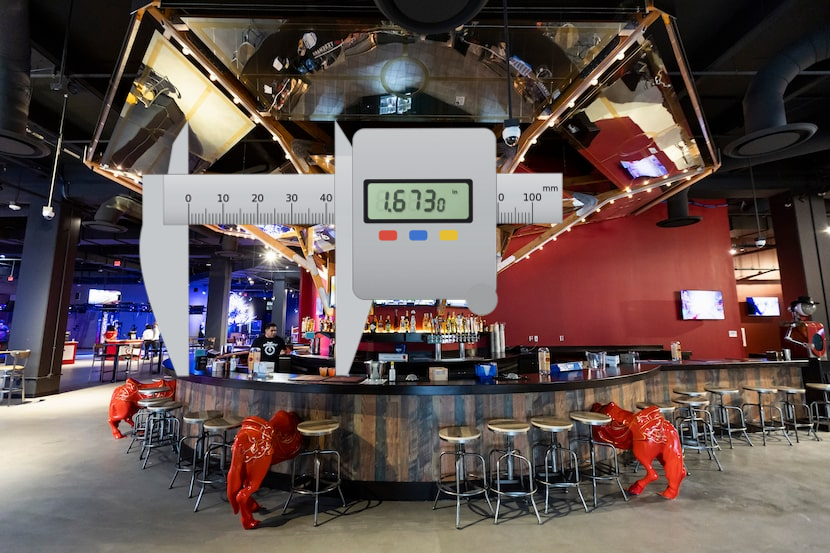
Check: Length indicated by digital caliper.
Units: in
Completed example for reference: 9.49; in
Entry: 1.6730; in
